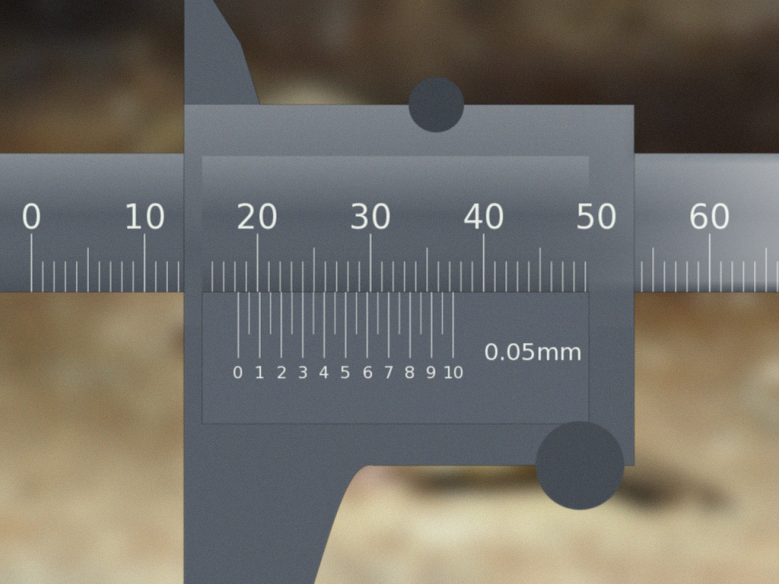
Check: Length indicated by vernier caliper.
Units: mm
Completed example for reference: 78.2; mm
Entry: 18.3; mm
